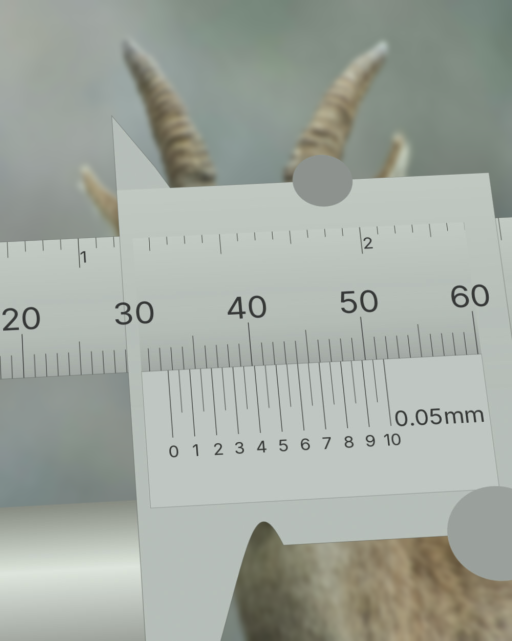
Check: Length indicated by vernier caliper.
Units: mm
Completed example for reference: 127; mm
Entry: 32.6; mm
